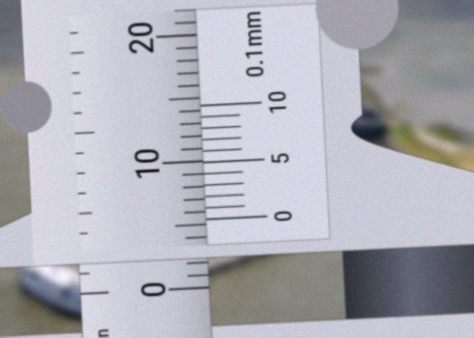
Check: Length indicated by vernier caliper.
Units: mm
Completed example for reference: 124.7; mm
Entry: 5.4; mm
